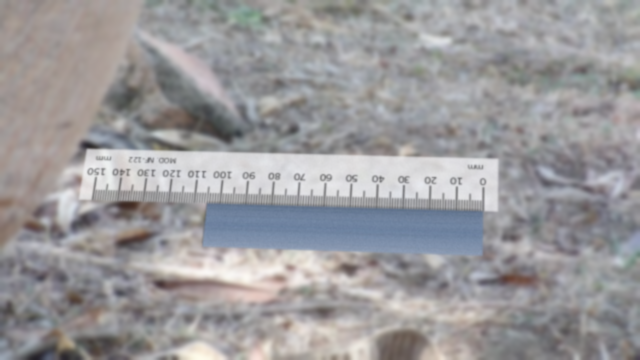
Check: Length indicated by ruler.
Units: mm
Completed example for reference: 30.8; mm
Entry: 105; mm
